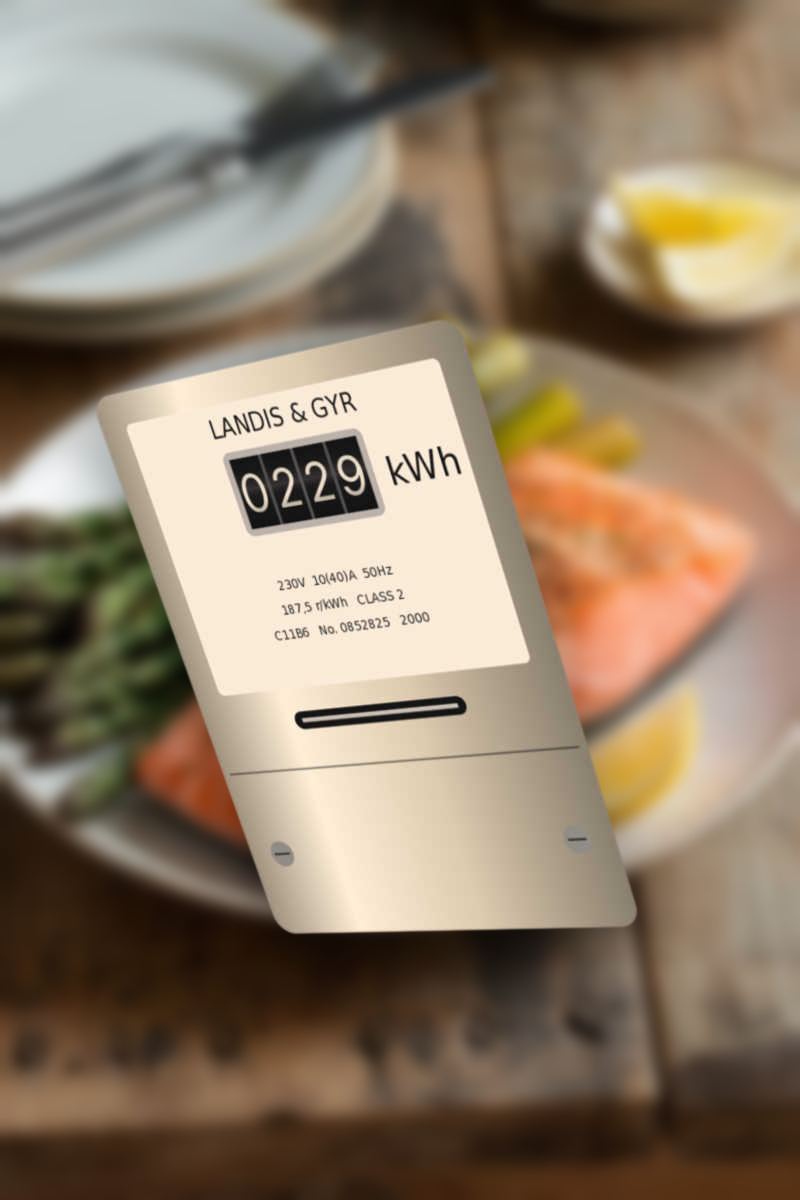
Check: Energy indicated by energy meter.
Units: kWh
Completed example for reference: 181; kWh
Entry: 229; kWh
